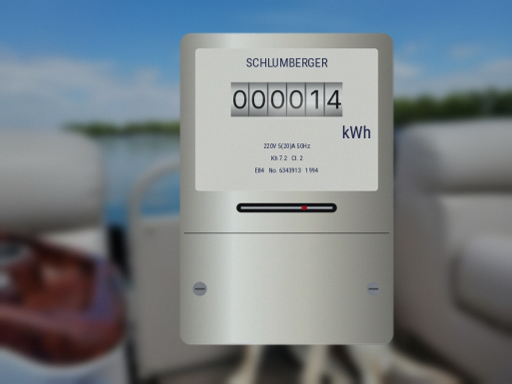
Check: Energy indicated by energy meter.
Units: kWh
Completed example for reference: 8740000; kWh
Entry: 14; kWh
